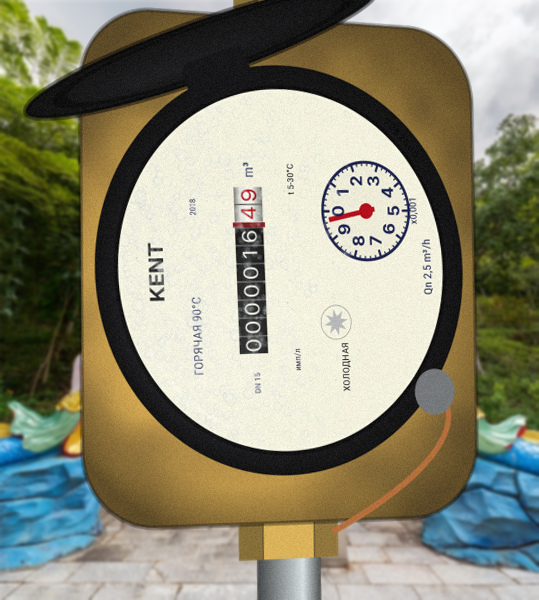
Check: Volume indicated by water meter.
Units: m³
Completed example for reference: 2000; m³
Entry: 16.489; m³
